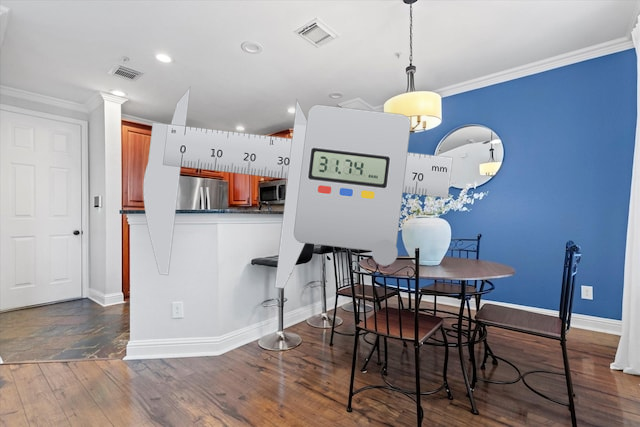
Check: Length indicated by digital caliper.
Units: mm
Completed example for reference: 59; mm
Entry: 31.74; mm
